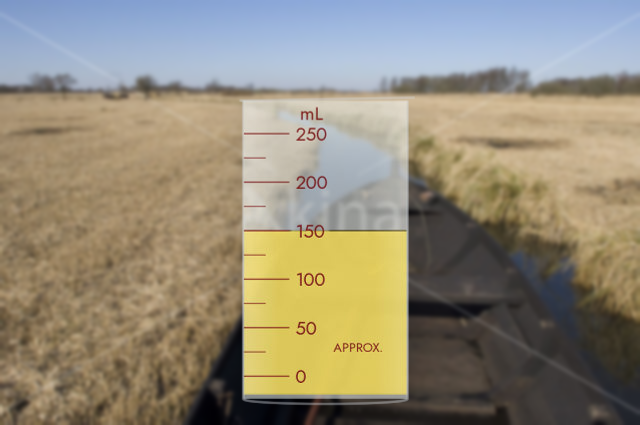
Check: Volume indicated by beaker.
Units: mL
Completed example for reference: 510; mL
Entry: 150; mL
